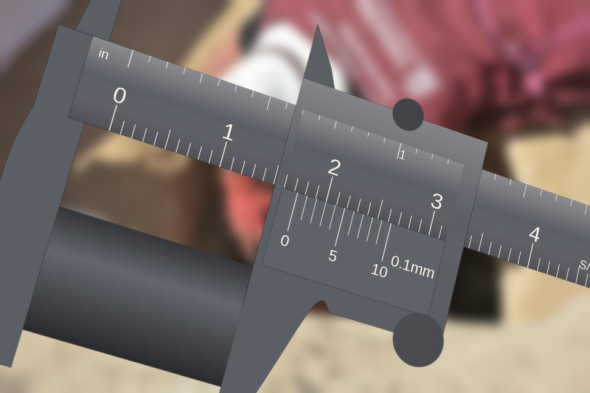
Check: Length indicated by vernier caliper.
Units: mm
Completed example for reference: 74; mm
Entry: 17.3; mm
